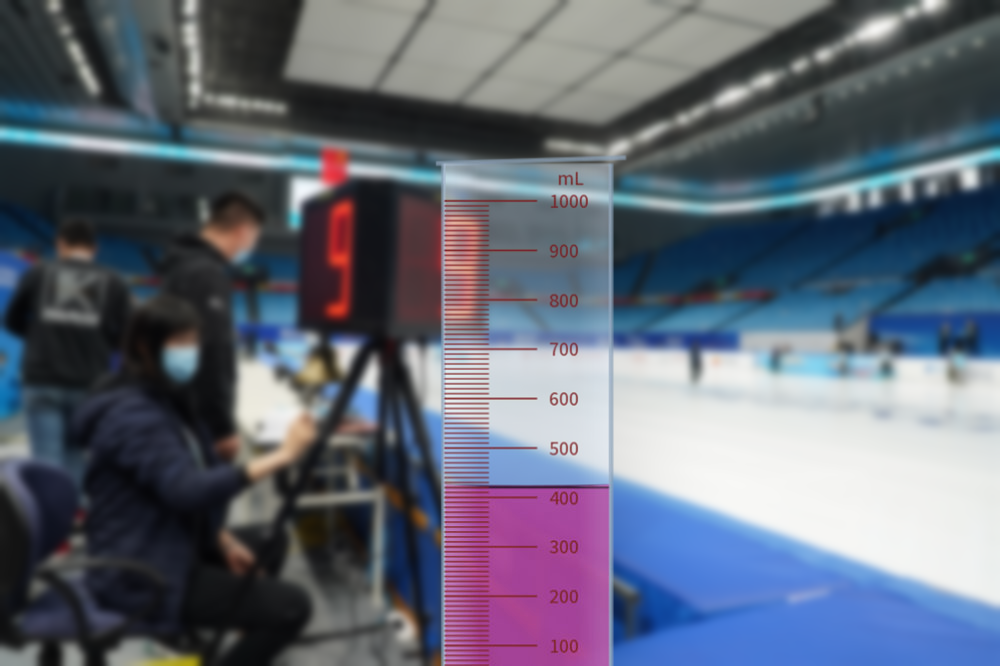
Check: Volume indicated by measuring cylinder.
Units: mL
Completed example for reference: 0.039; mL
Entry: 420; mL
